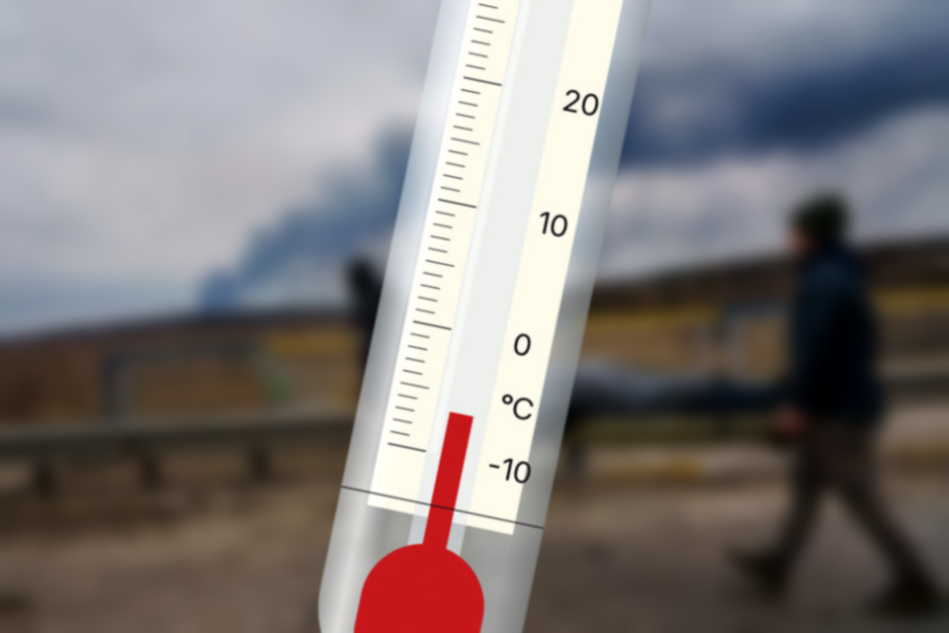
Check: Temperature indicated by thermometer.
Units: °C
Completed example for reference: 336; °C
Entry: -6.5; °C
